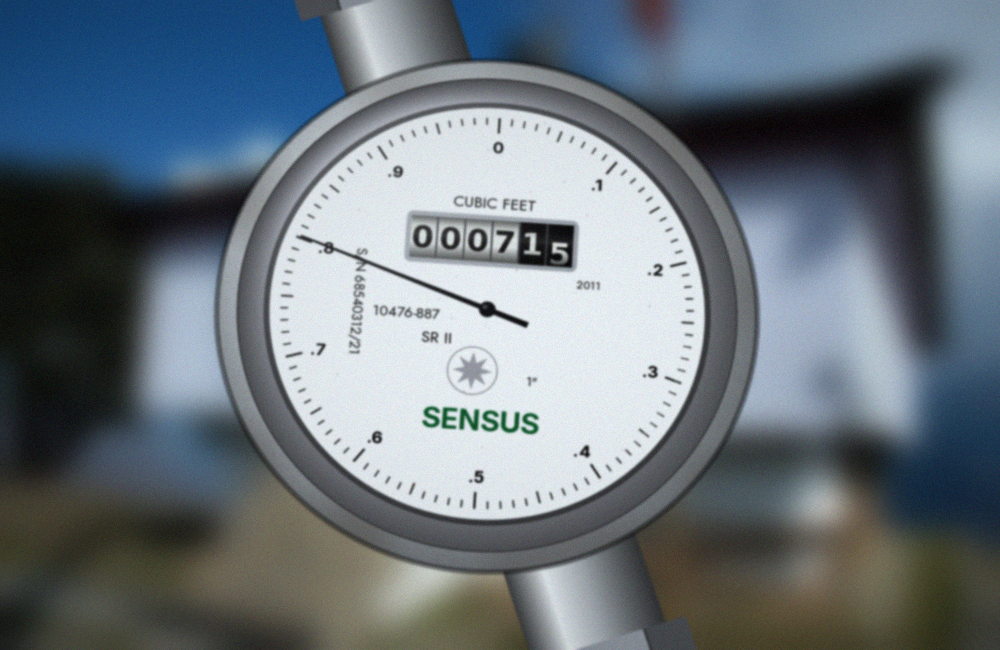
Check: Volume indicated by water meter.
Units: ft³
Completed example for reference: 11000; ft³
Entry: 714.80; ft³
